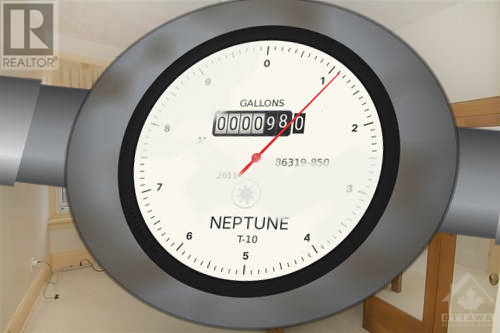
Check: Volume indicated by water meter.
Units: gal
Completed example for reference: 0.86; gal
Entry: 981.1; gal
